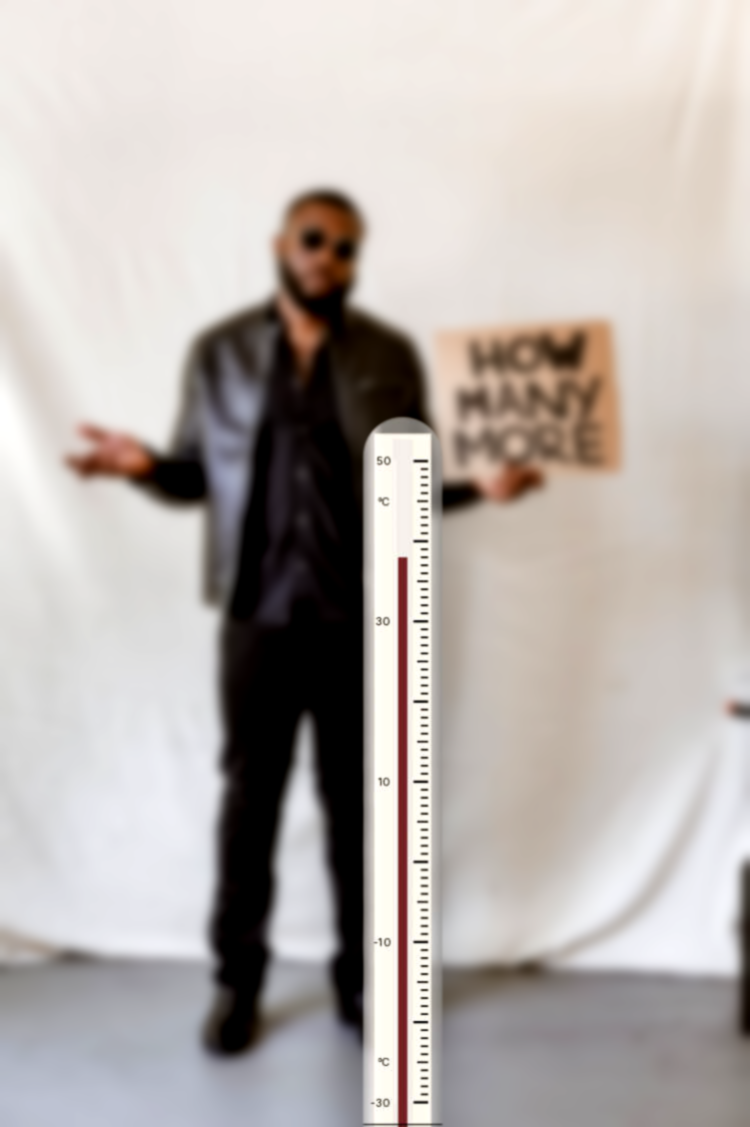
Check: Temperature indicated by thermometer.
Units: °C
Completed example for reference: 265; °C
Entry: 38; °C
